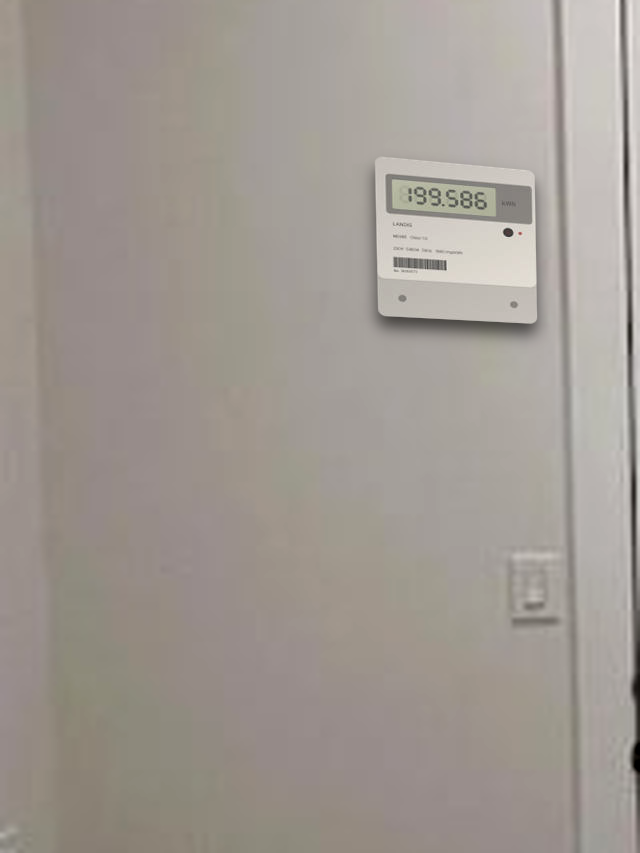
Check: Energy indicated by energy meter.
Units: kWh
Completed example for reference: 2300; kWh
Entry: 199.586; kWh
